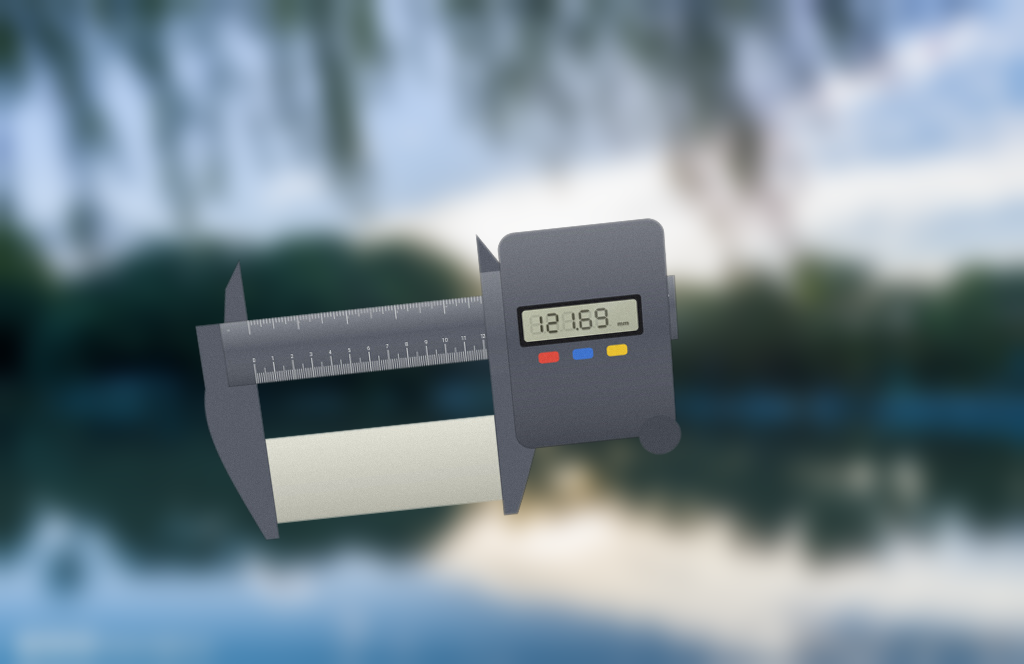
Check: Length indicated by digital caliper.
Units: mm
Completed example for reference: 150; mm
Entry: 121.69; mm
